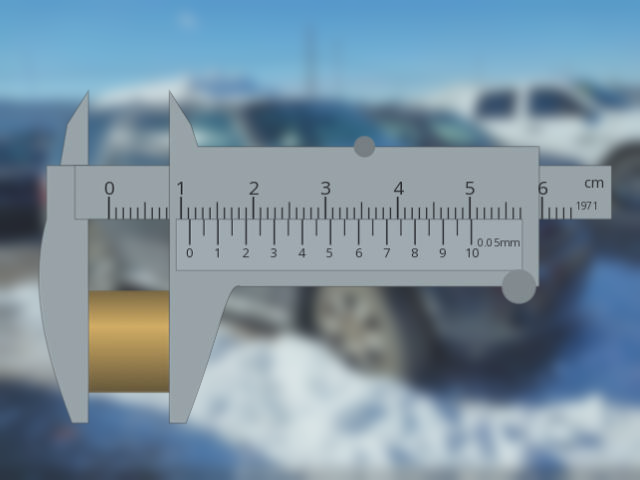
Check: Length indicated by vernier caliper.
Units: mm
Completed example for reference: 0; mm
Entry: 11.2; mm
